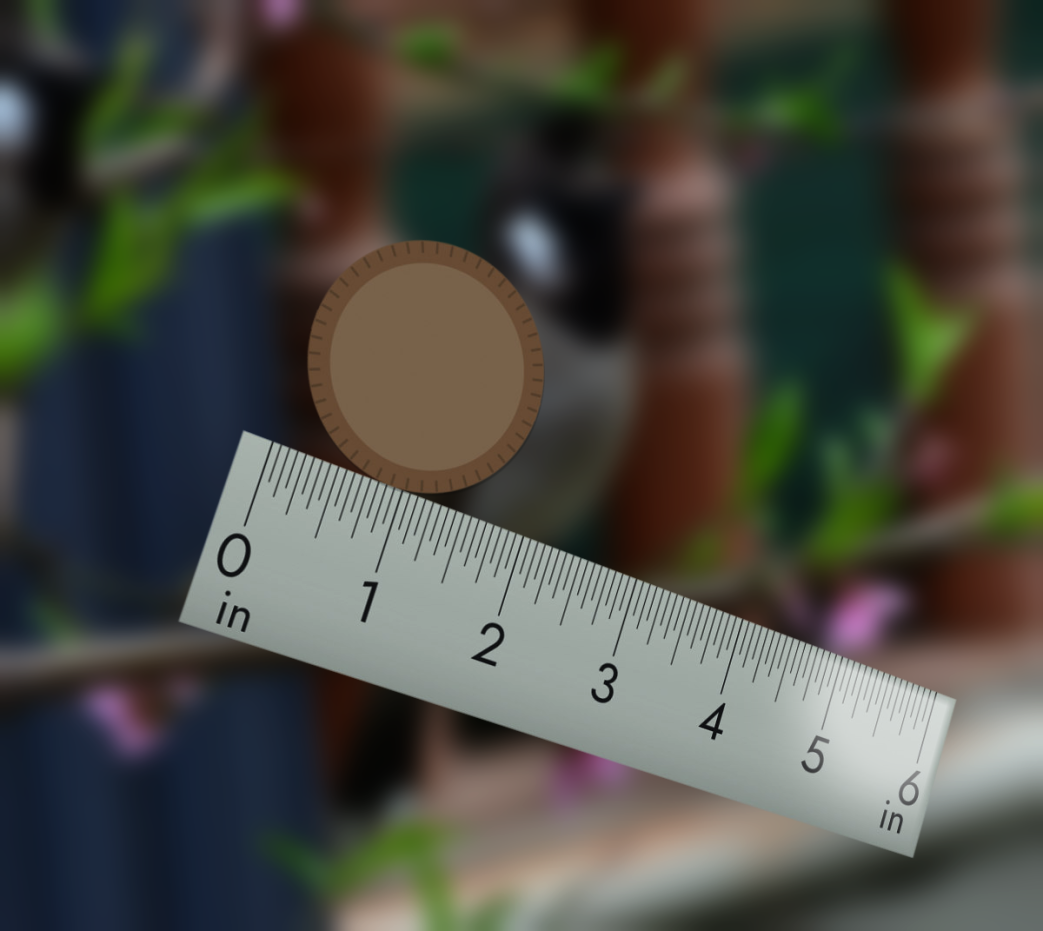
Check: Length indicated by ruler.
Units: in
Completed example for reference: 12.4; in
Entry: 1.8125; in
